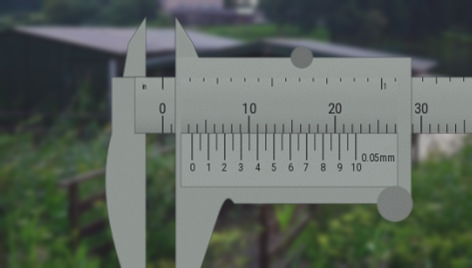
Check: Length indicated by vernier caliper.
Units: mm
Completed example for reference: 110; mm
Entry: 3.4; mm
